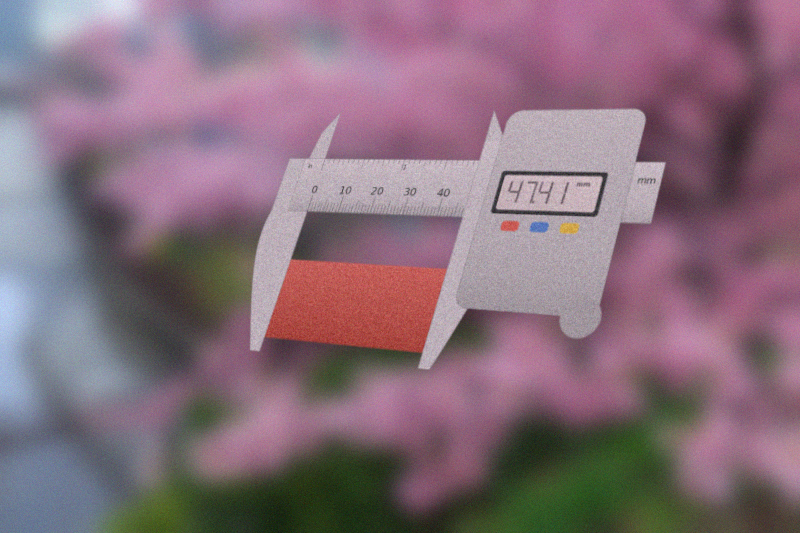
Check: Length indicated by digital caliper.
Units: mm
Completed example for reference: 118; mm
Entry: 47.41; mm
